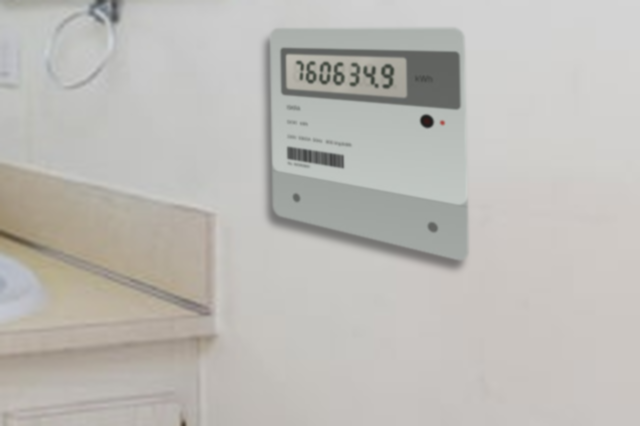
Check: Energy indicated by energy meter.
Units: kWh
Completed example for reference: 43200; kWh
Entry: 760634.9; kWh
